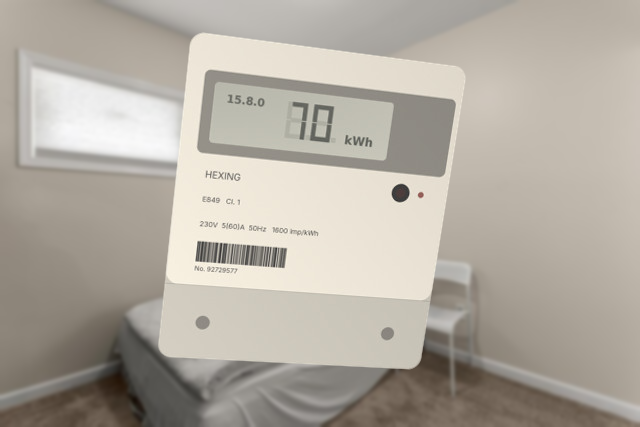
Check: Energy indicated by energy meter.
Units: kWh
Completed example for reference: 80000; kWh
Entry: 70; kWh
